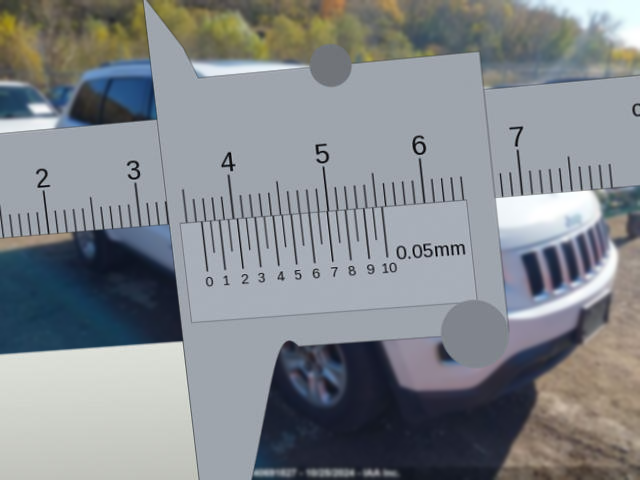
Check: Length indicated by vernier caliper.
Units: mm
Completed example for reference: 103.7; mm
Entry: 36.6; mm
